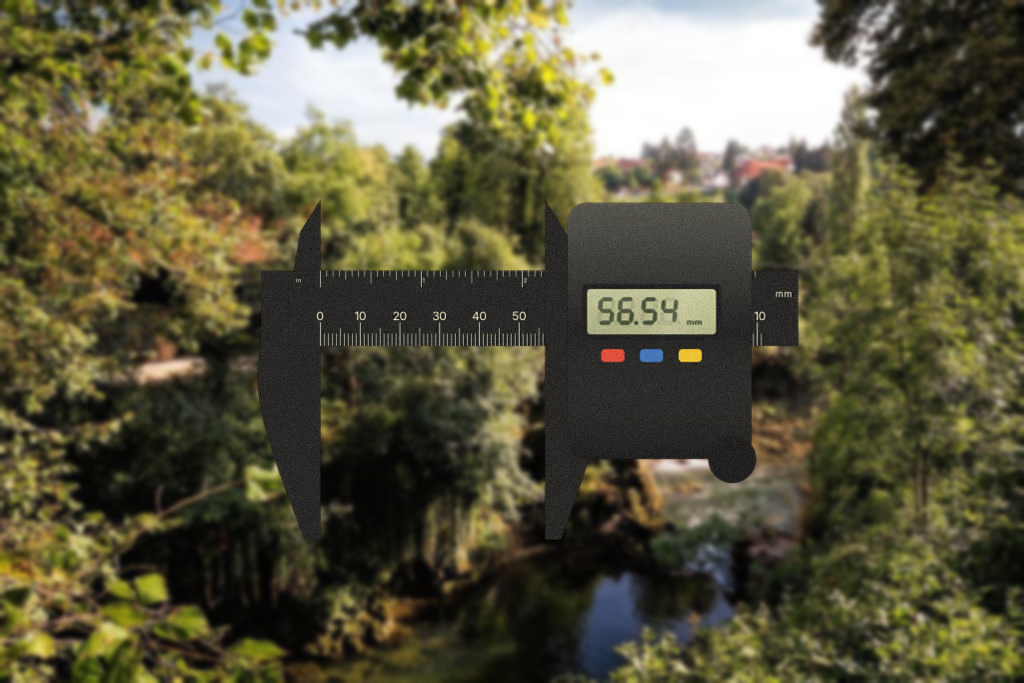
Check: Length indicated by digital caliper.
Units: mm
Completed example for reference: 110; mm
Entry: 56.54; mm
